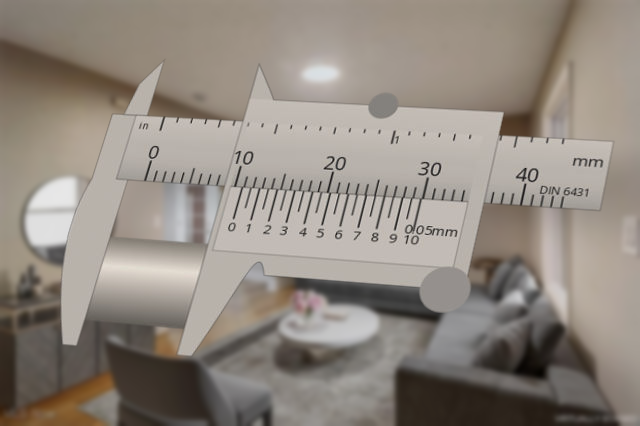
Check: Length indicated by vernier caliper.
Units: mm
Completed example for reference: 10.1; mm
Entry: 10.8; mm
